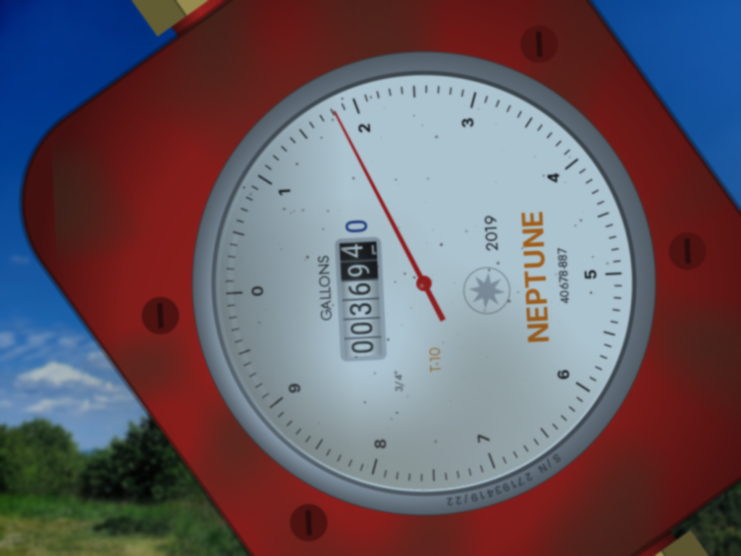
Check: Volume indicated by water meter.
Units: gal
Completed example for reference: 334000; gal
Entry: 36941.8; gal
